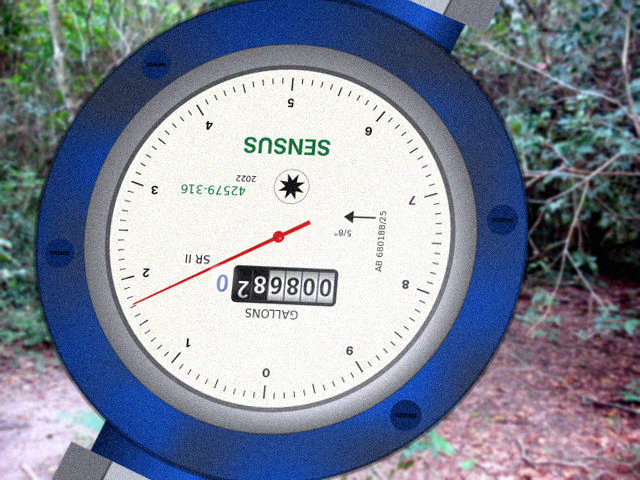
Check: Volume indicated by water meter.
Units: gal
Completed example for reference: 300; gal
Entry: 86821.7; gal
